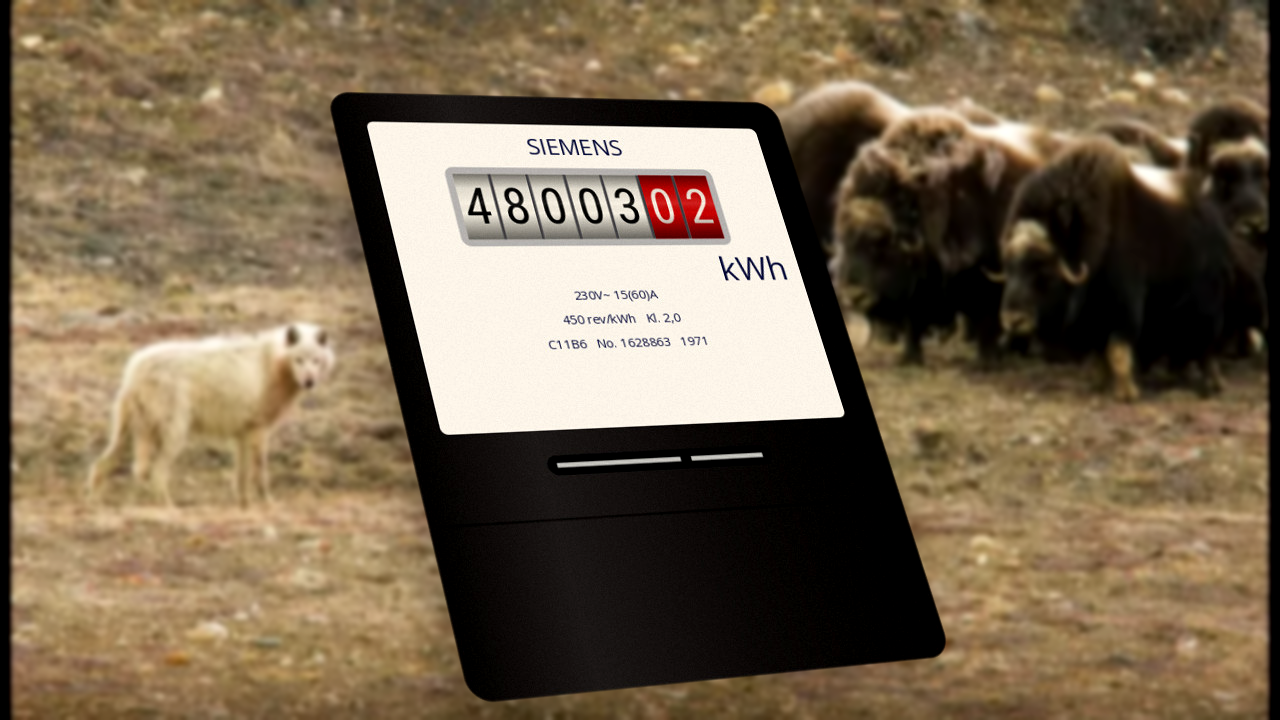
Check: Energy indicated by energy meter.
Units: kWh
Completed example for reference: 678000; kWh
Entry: 48003.02; kWh
